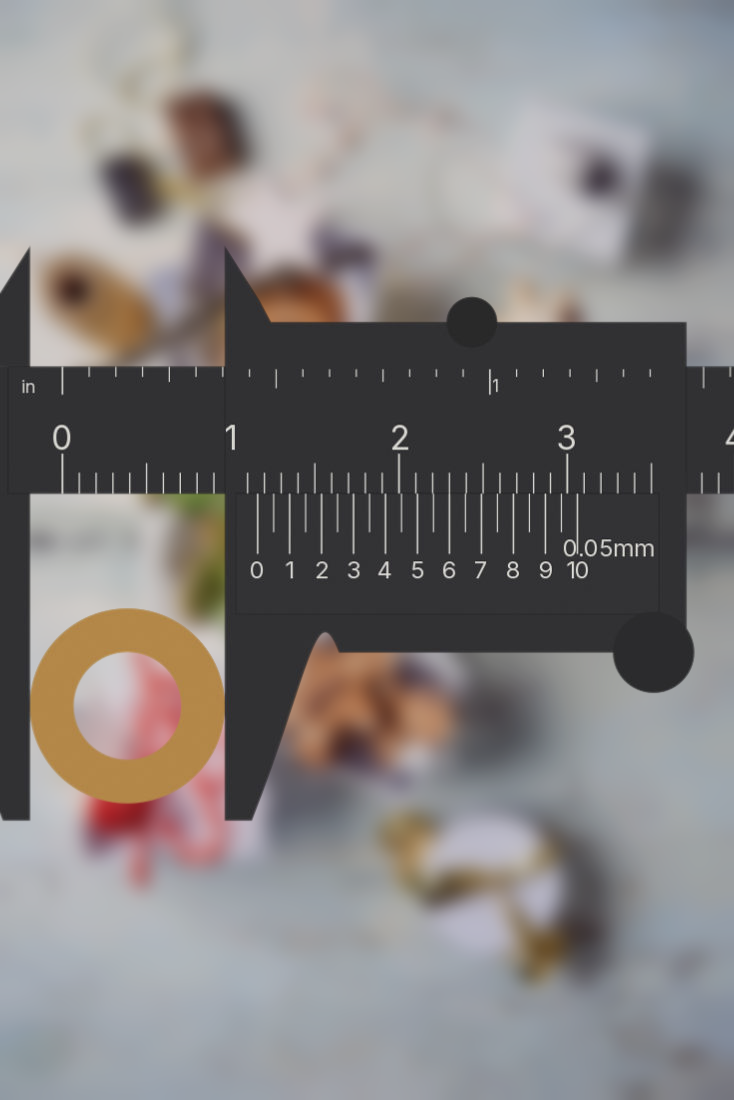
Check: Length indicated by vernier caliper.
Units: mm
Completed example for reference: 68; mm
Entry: 11.6; mm
